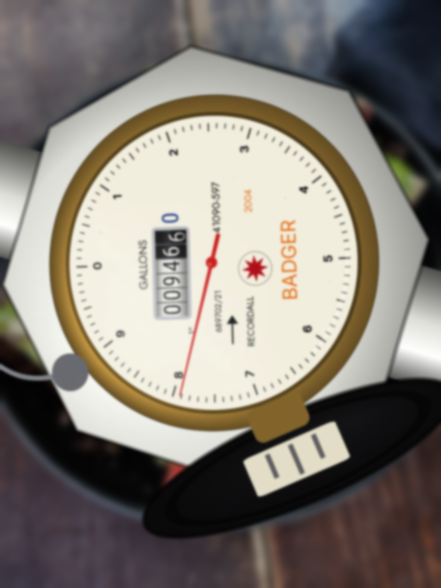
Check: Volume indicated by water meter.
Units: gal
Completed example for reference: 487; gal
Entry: 94657.9; gal
